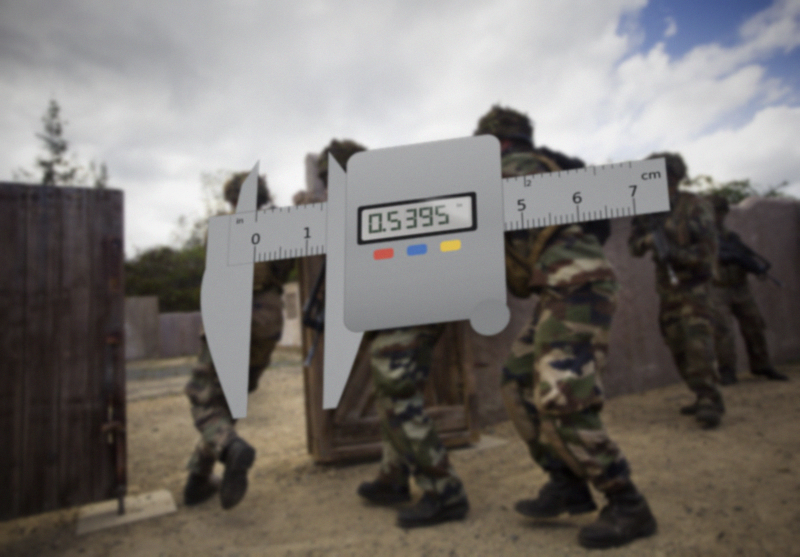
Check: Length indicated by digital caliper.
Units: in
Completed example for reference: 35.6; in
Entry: 0.5395; in
